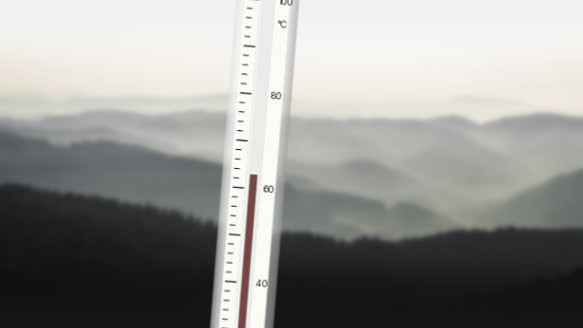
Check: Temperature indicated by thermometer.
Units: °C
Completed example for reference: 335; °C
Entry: 63; °C
